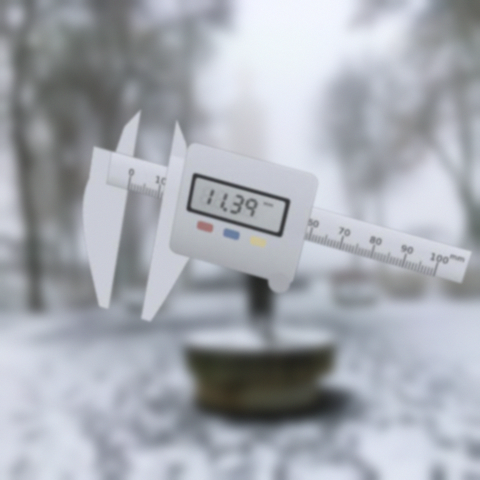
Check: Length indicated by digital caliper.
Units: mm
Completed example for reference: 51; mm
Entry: 11.39; mm
